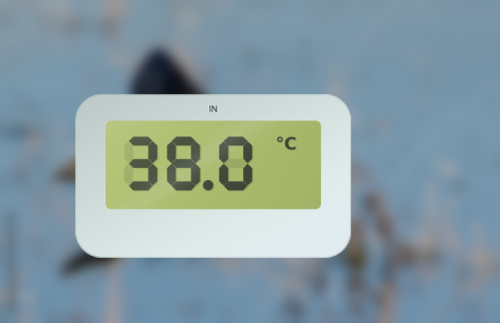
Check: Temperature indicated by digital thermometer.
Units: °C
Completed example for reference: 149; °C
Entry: 38.0; °C
